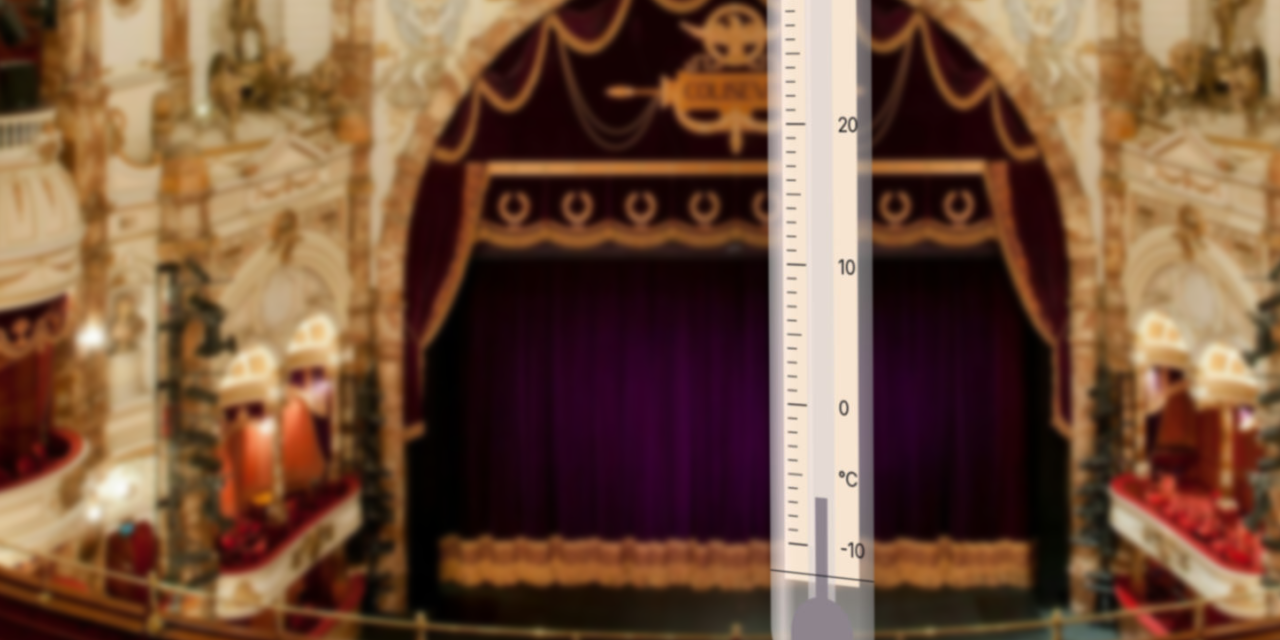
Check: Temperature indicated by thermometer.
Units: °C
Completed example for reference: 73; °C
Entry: -6.5; °C
